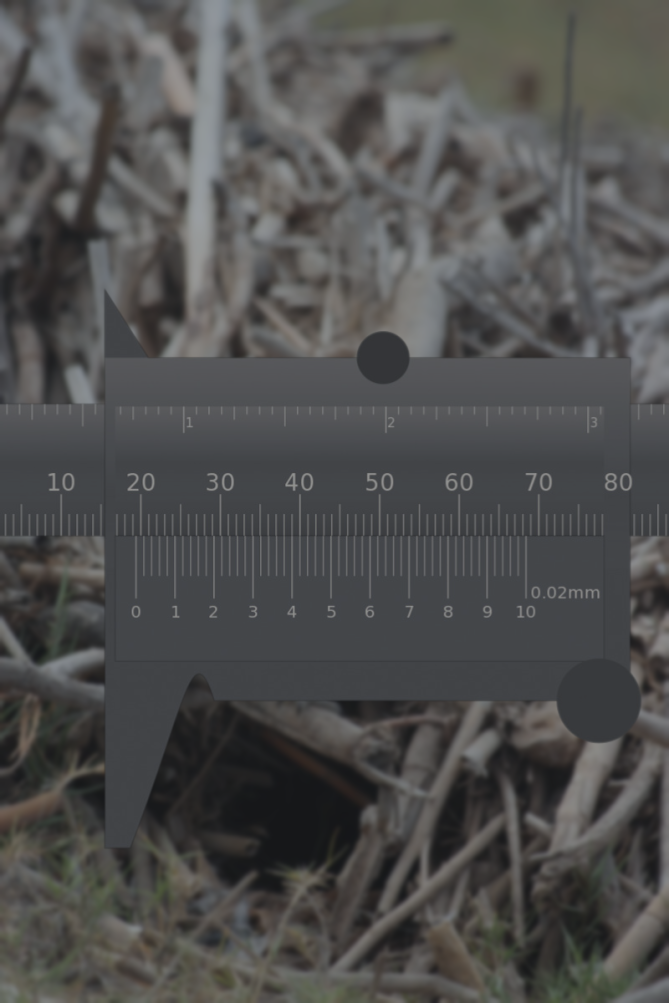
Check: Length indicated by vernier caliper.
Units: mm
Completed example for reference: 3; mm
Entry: 19.4; mm
